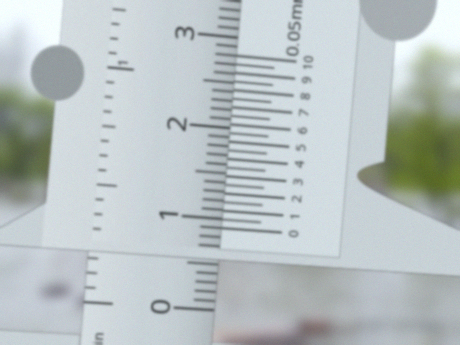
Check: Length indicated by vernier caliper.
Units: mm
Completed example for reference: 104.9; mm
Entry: 9.0; mm
